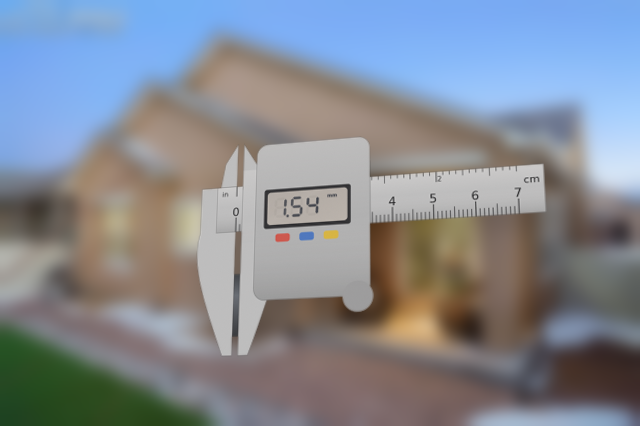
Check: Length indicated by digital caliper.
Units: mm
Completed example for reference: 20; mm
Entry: 1.54; mm
